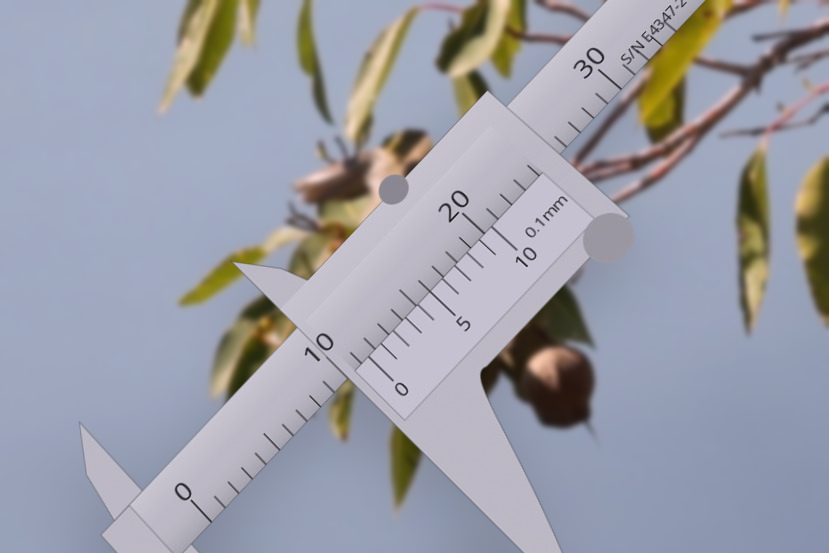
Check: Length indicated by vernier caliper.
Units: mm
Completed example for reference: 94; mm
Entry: 11.5; mm
